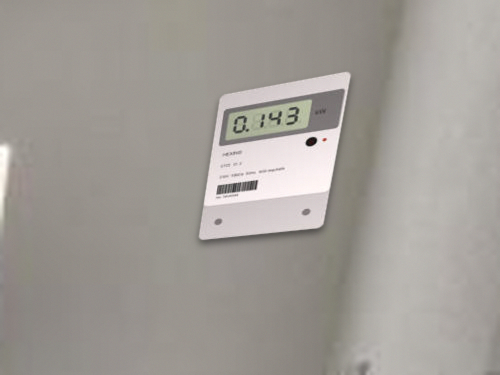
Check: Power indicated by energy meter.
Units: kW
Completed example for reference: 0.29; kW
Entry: 0.143; kW
